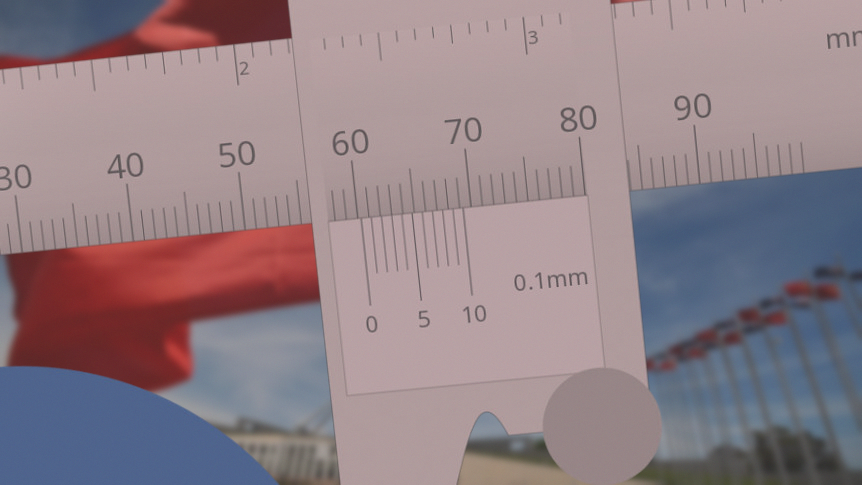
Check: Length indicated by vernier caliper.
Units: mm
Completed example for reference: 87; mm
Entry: 60.3; mm
